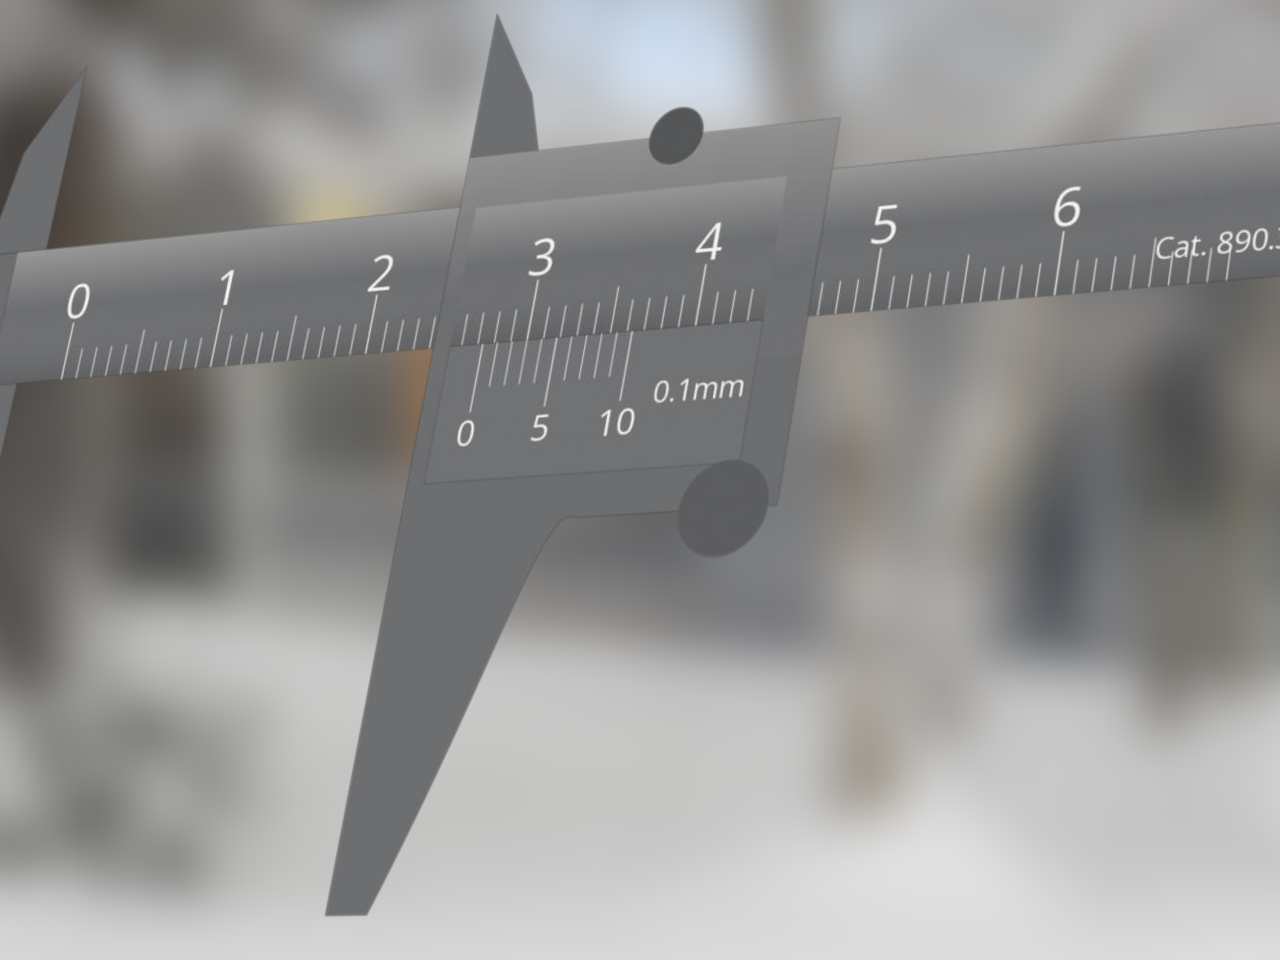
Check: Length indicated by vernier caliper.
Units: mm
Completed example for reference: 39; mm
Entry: 27.3; mm
